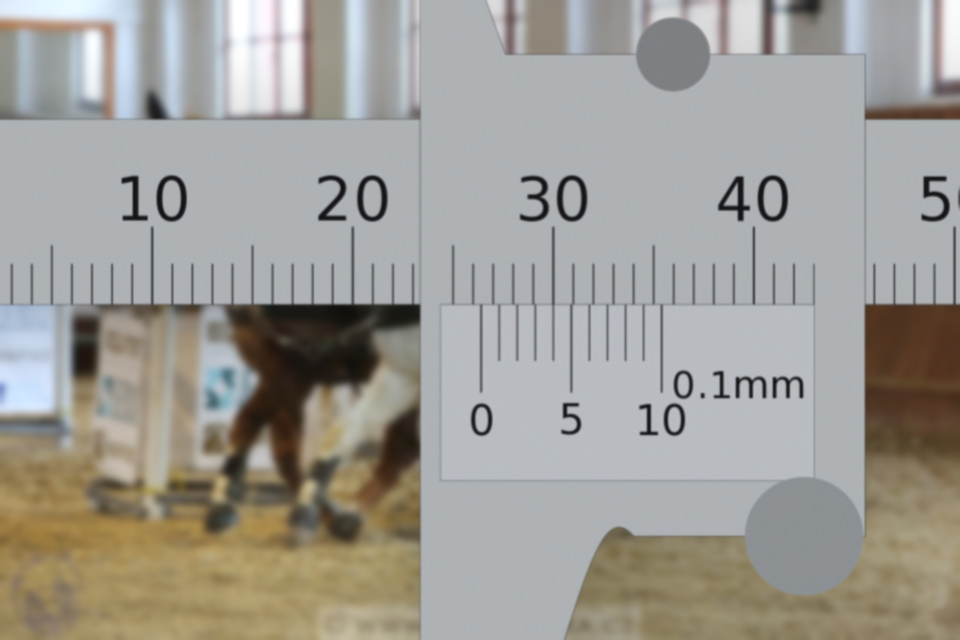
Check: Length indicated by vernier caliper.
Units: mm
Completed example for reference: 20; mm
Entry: 26.4; mm
